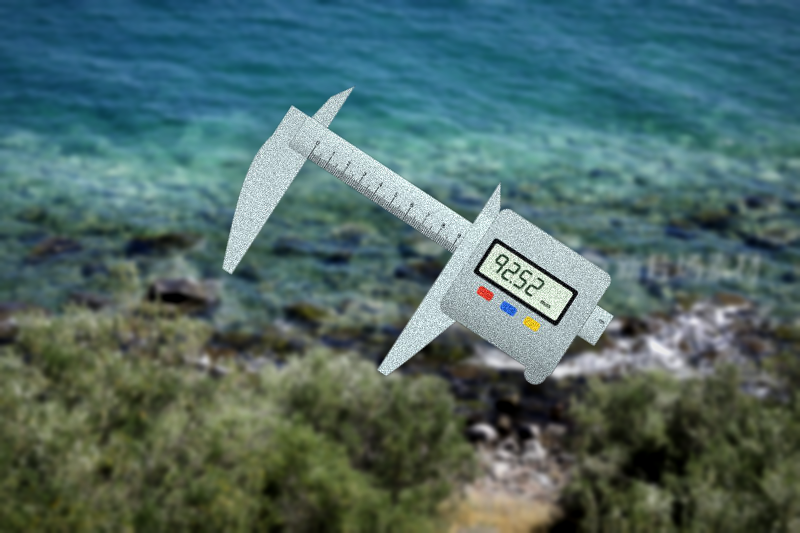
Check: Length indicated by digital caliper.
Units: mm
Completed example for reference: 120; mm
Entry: 92.52; mm
